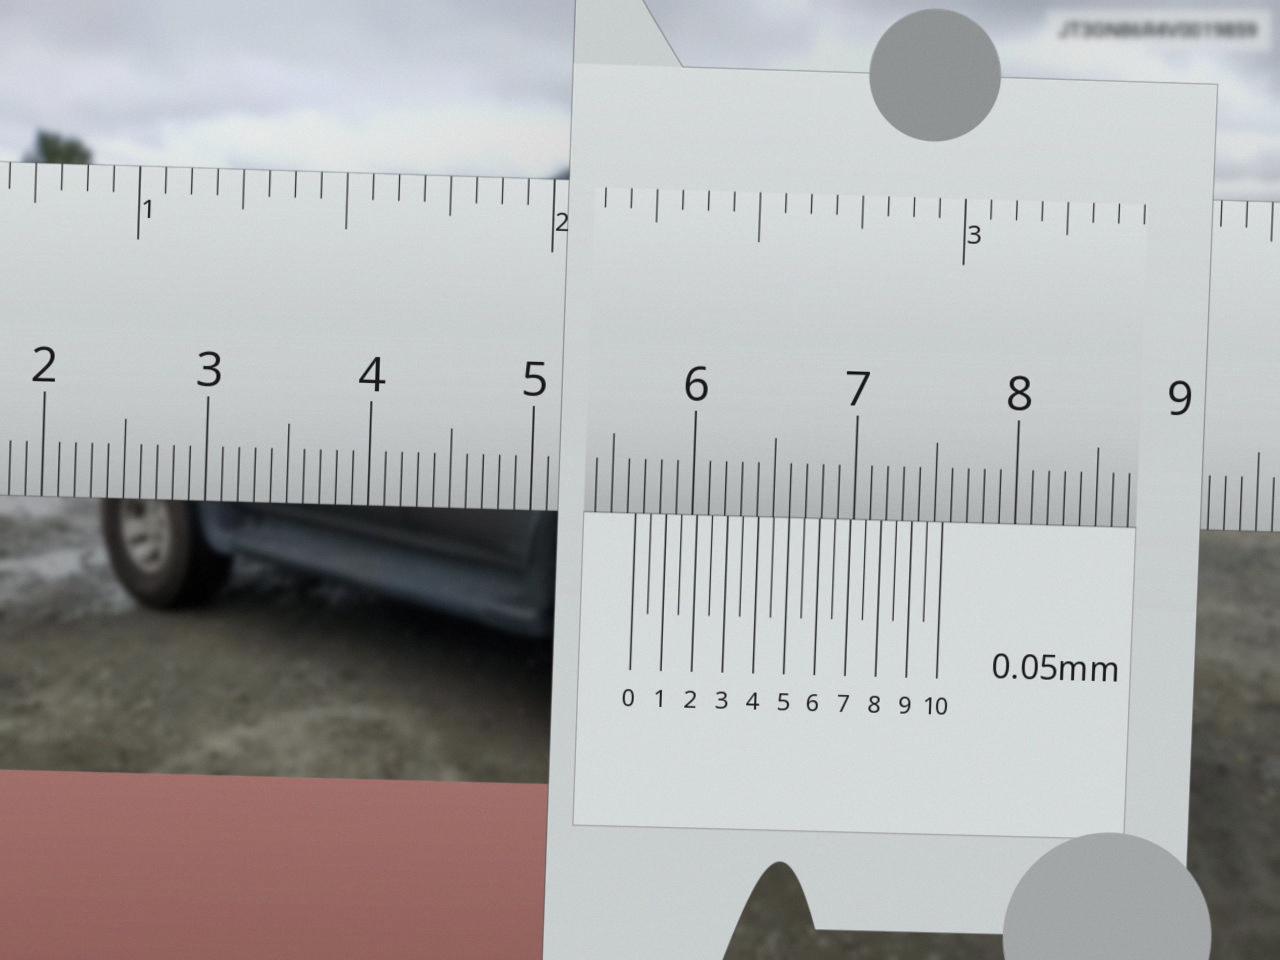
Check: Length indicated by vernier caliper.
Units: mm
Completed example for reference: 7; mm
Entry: 56.5; mm
